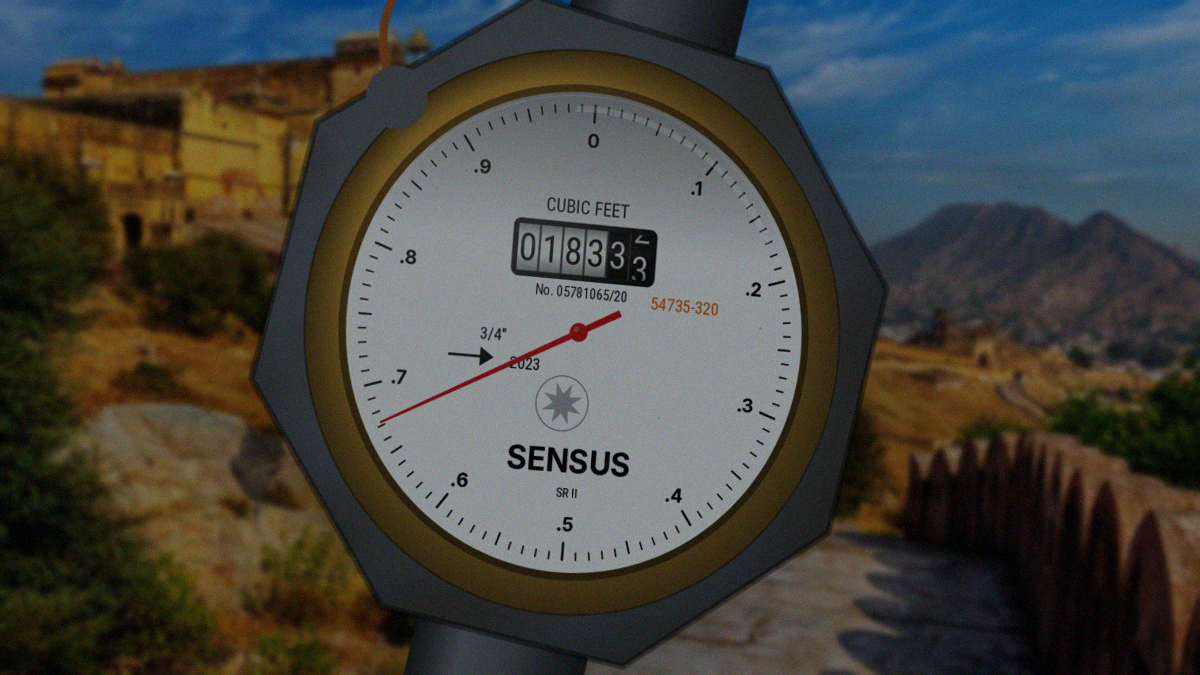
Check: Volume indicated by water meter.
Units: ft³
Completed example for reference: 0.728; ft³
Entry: 18332.67; ft³
